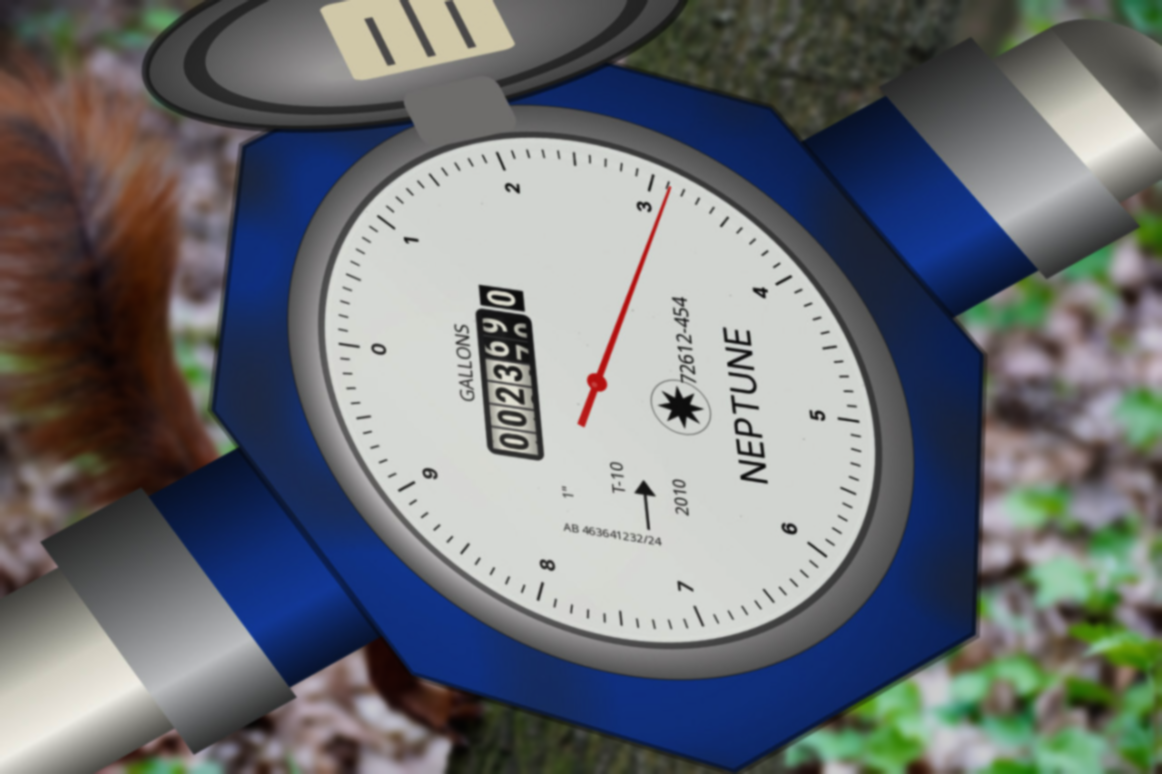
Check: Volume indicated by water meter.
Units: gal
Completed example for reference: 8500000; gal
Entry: 23693.1; gal
